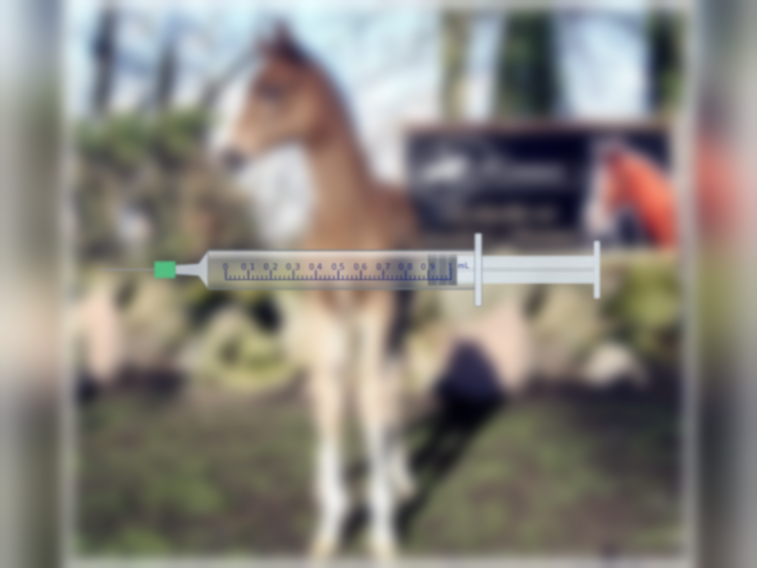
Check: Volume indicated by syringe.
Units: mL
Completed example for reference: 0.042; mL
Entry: 0.9; mL
